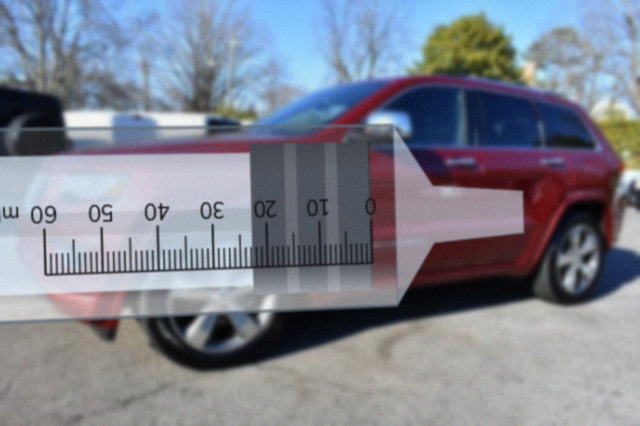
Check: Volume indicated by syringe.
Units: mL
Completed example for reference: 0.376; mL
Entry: 0; mL
